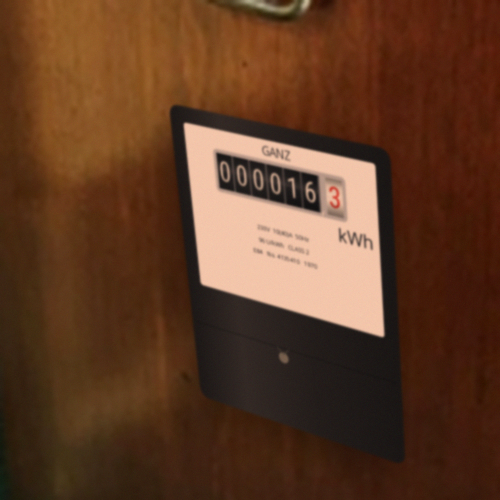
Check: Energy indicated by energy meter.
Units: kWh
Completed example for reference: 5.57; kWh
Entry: 16.3; kWh
